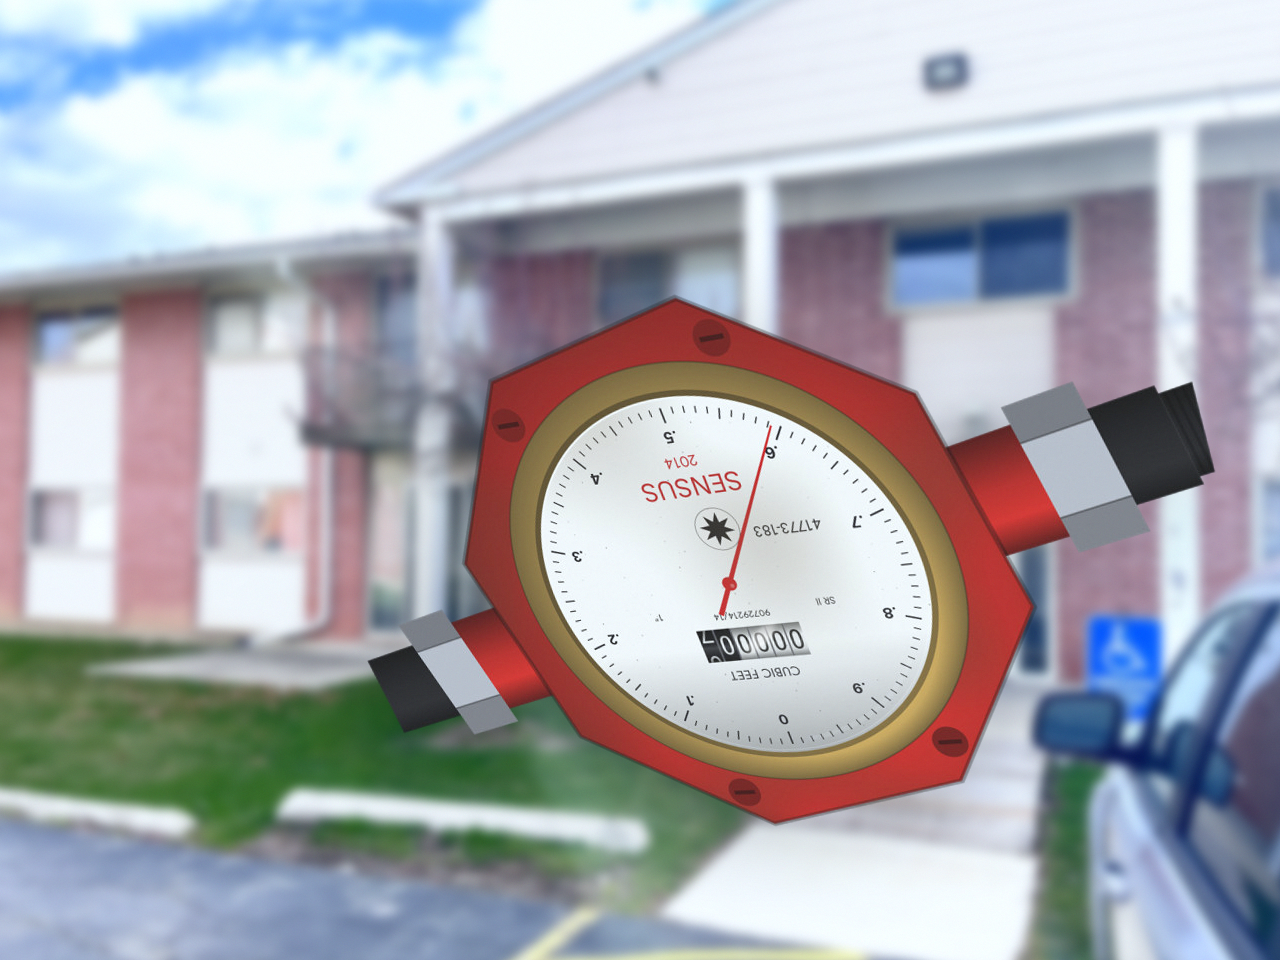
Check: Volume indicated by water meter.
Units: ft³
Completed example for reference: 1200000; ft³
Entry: 6.59; ft³
